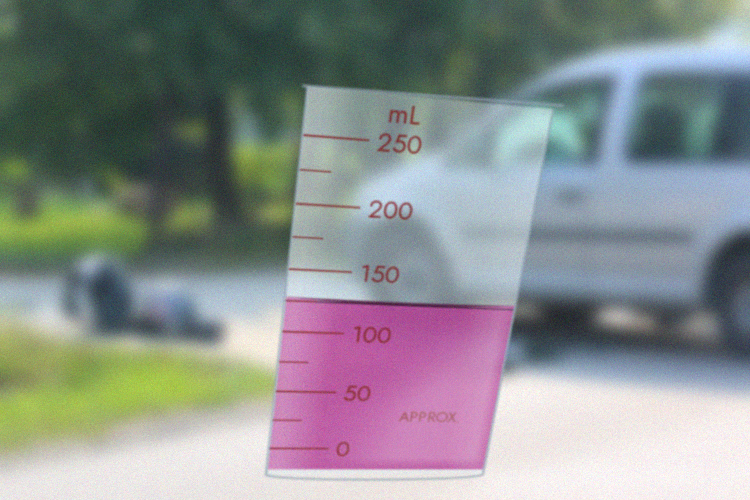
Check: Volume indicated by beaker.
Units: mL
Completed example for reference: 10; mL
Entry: 125; mL
